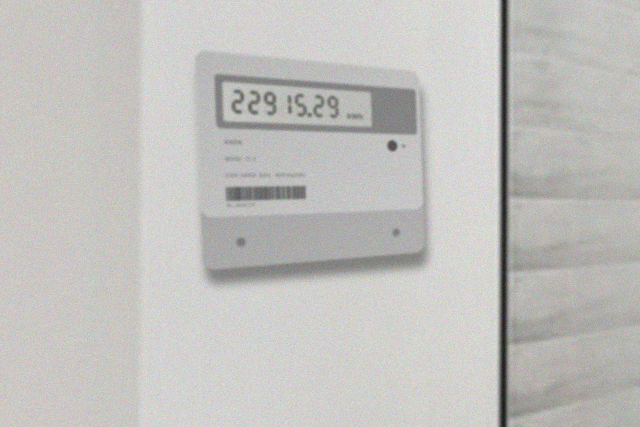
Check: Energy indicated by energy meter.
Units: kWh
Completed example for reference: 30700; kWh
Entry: 22915.29; kWh
